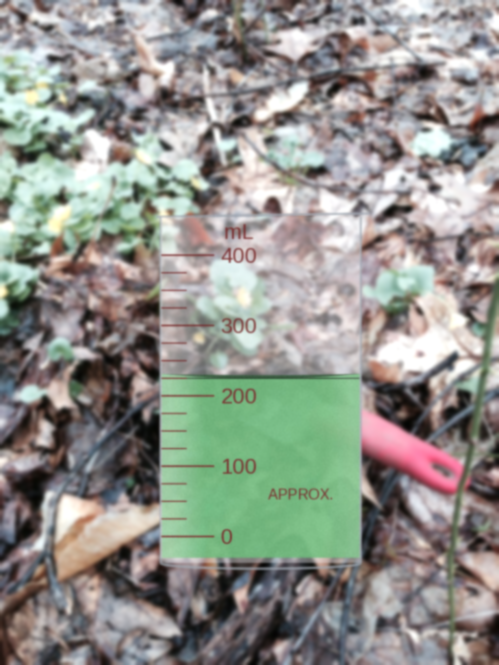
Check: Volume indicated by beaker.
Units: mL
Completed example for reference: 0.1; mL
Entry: 225; mL
